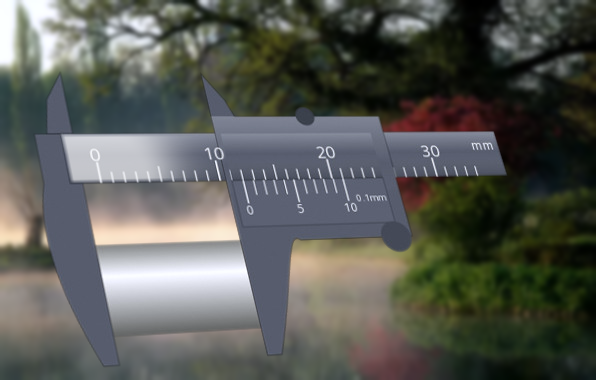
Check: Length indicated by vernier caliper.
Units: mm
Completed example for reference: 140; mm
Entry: 12.0; mm
